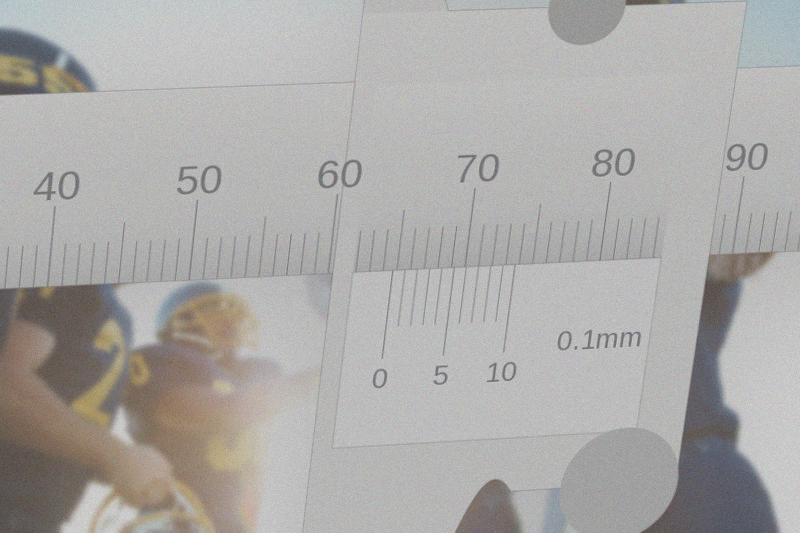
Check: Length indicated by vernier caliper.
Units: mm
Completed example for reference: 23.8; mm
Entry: 64.7; mm
